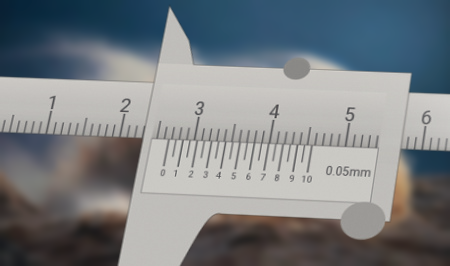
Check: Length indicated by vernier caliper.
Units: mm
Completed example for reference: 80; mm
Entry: 26.6; mm
